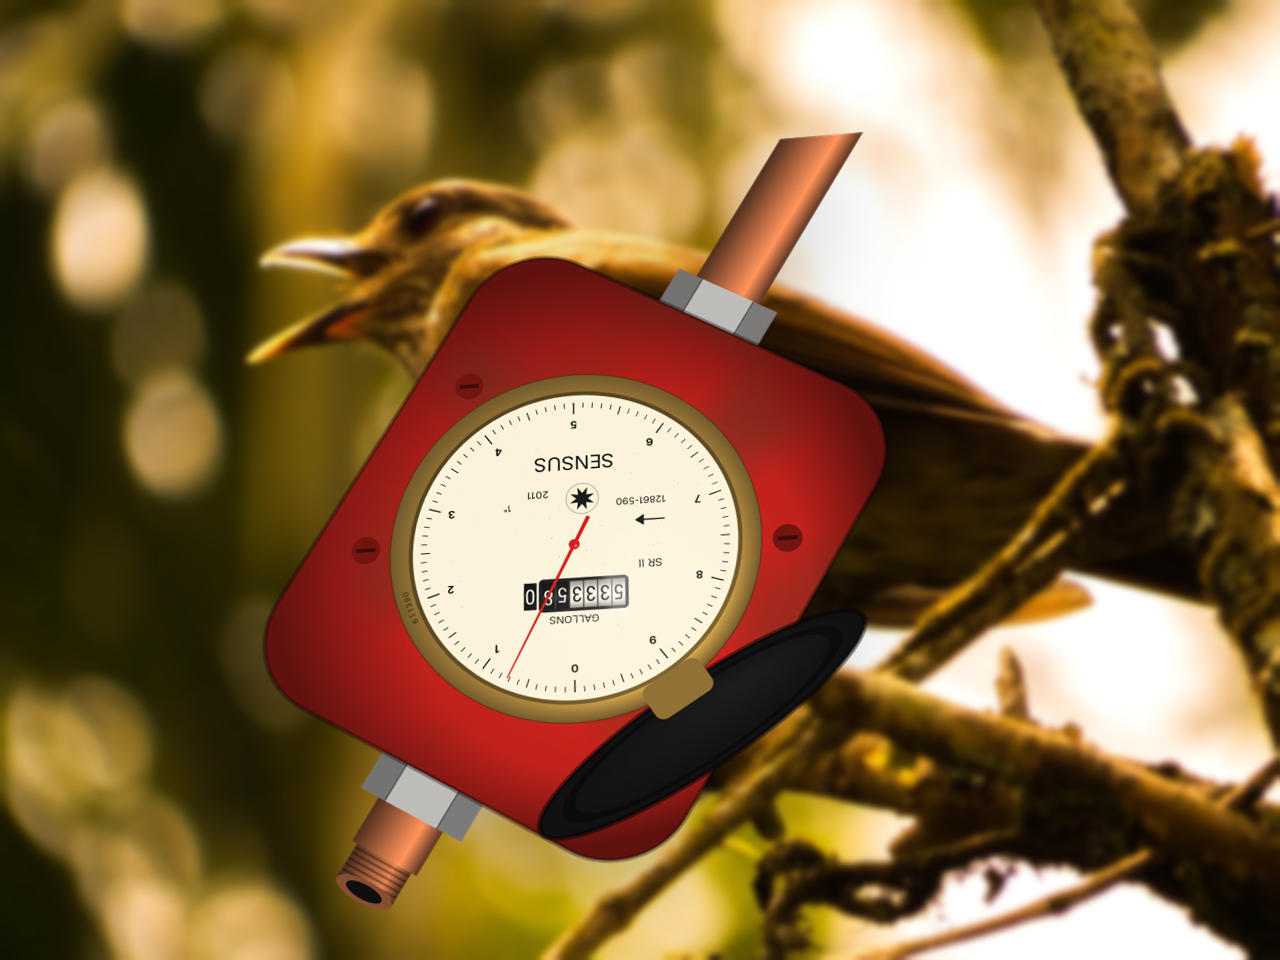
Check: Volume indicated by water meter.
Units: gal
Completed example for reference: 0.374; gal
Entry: 5333580.7; gal
